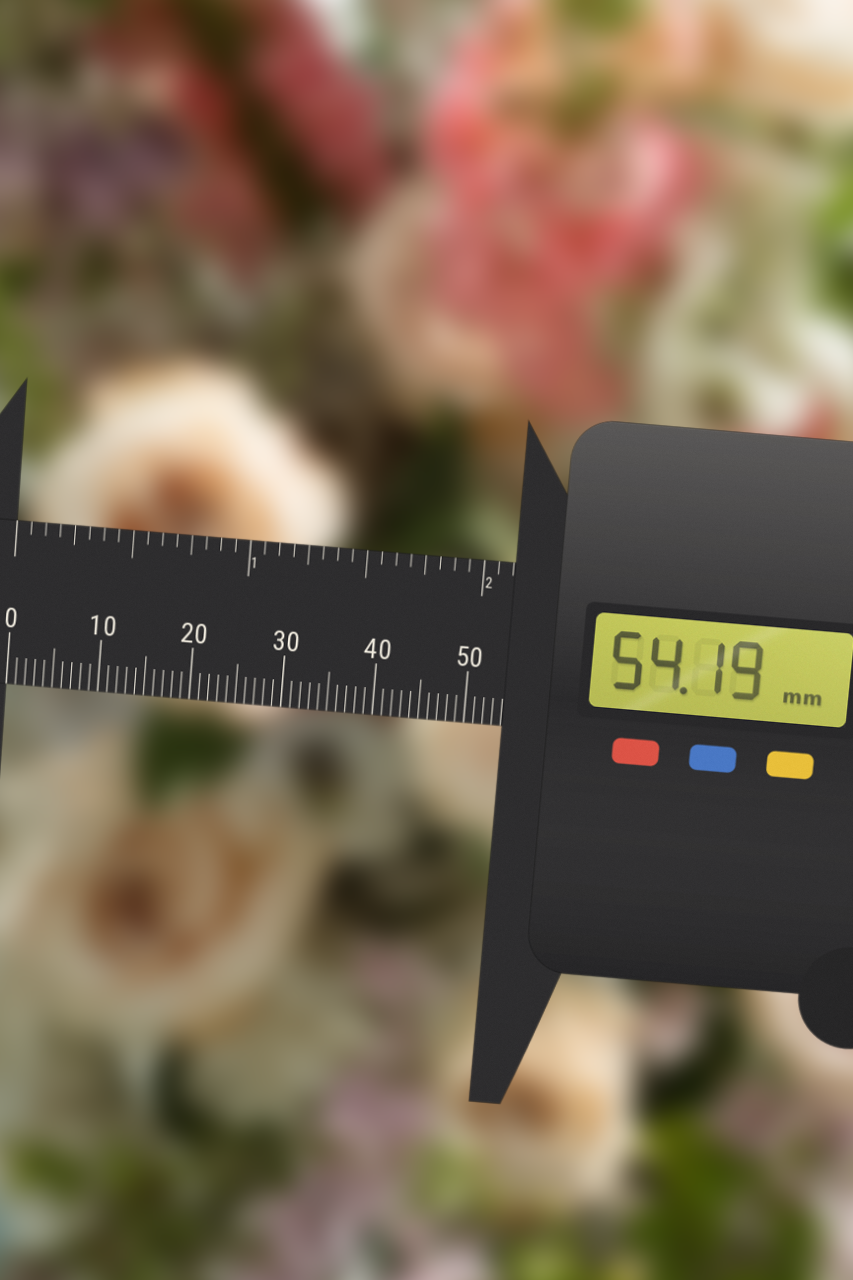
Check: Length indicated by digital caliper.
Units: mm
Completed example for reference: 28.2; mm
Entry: 54.19; mm
